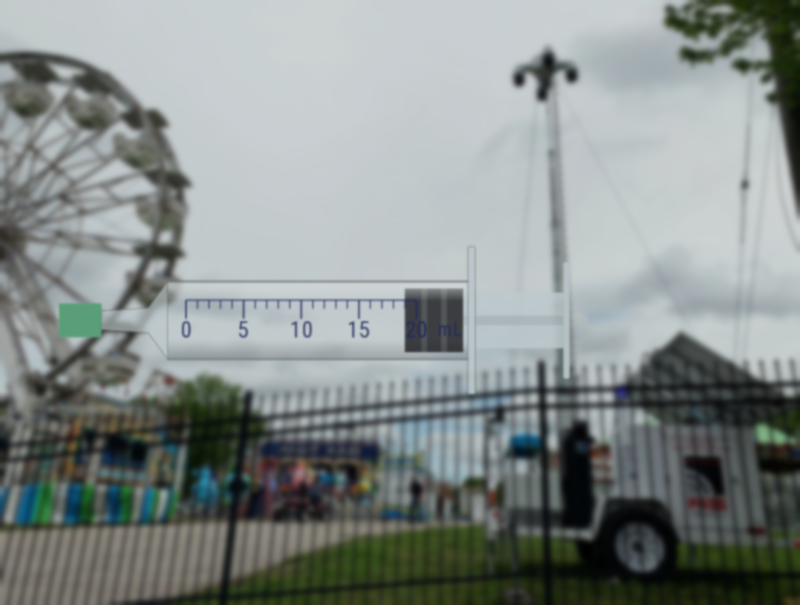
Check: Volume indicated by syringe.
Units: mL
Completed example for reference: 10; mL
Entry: 19; mL
